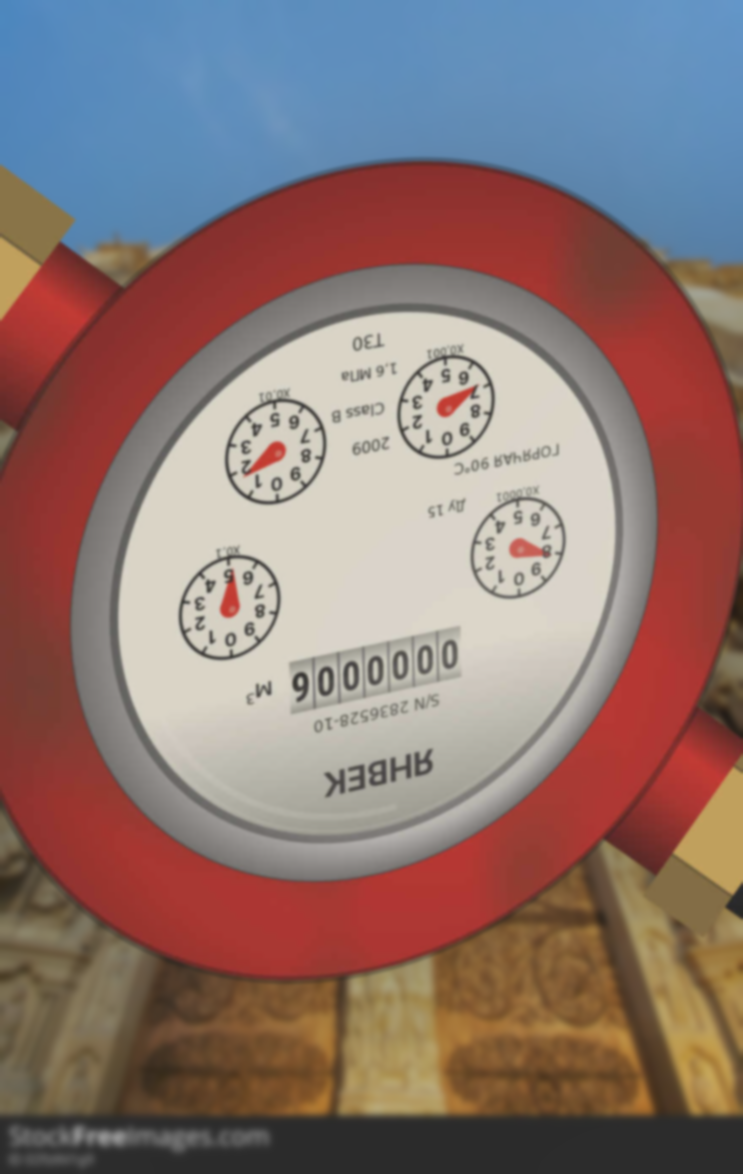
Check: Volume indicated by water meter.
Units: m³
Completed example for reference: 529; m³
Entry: 6.5168; m³
